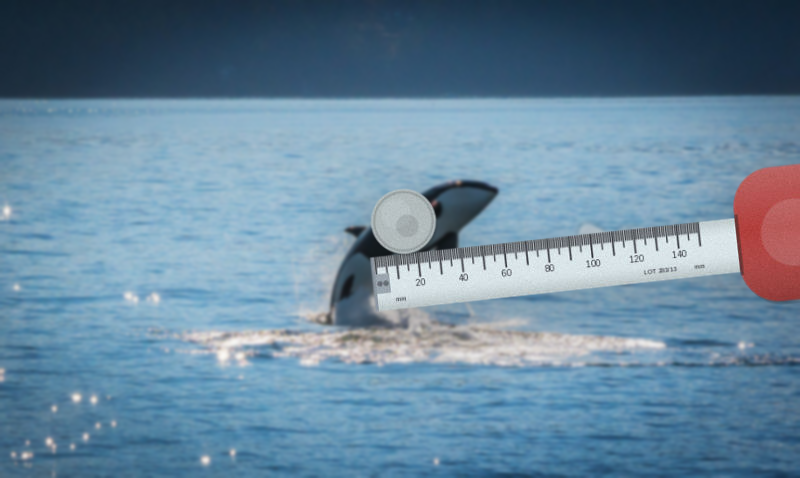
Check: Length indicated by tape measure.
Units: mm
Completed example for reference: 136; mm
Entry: 30; mm
